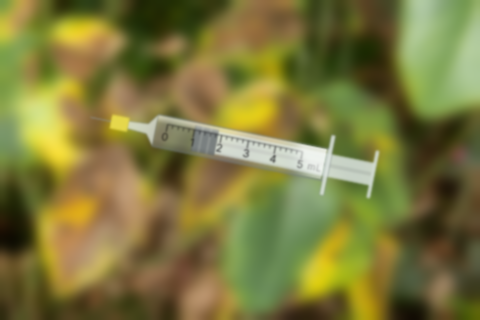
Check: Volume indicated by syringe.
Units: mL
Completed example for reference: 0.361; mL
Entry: 1; mL
